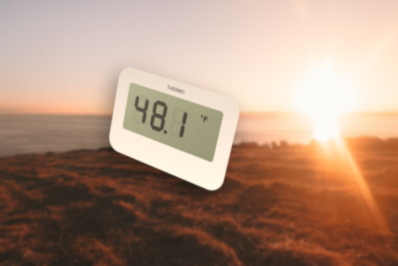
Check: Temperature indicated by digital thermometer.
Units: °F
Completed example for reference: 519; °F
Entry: 48.1; °F
